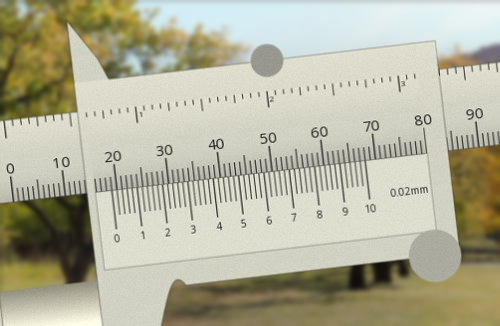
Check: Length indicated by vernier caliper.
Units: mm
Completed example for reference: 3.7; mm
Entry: 19.0; mm
